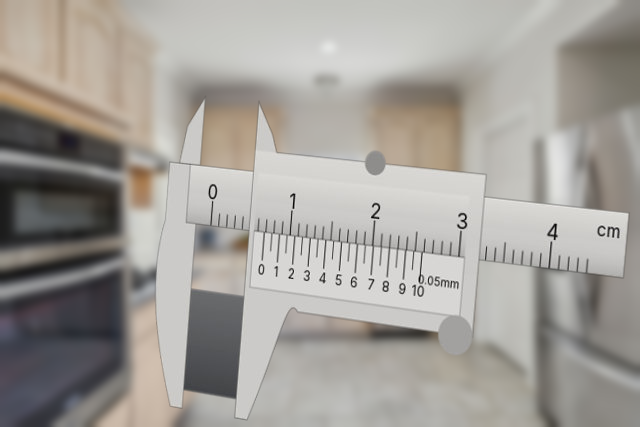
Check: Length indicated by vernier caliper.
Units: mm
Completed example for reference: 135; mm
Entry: 6.8; mm
